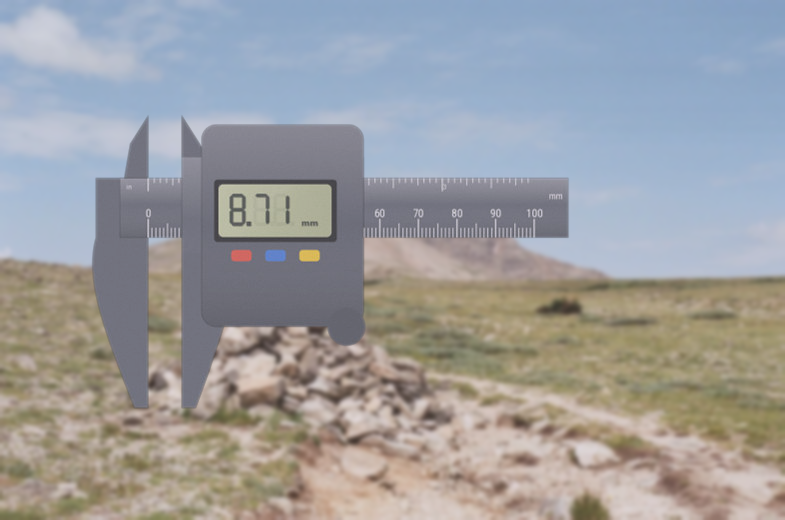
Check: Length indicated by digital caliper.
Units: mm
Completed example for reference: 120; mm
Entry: 8.71; mm
